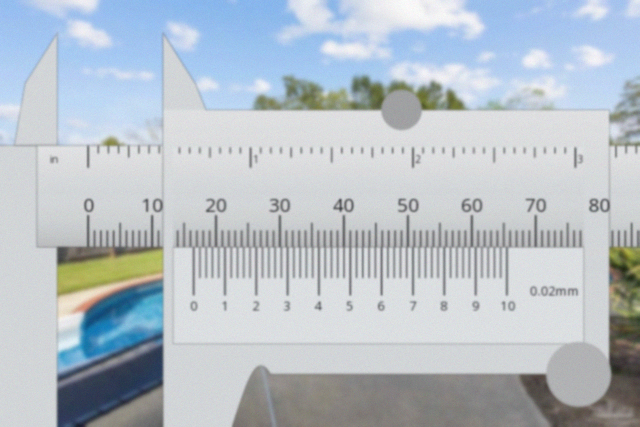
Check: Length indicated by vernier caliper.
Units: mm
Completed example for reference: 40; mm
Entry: 16.5; mm
